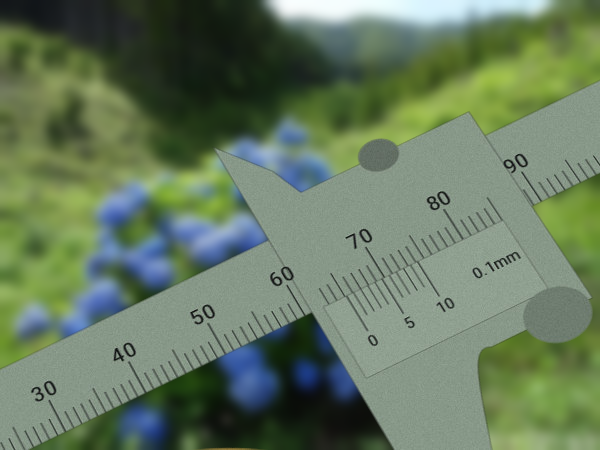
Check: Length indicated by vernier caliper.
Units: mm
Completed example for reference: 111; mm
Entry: 65.2; mm
